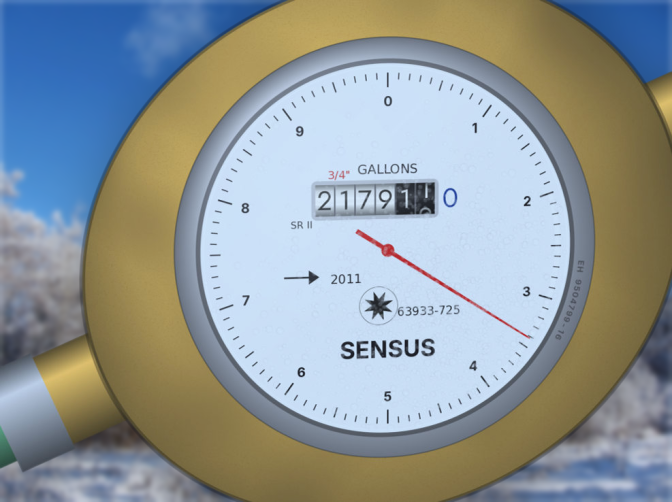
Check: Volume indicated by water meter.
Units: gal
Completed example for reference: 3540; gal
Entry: 2179113.4; gal
